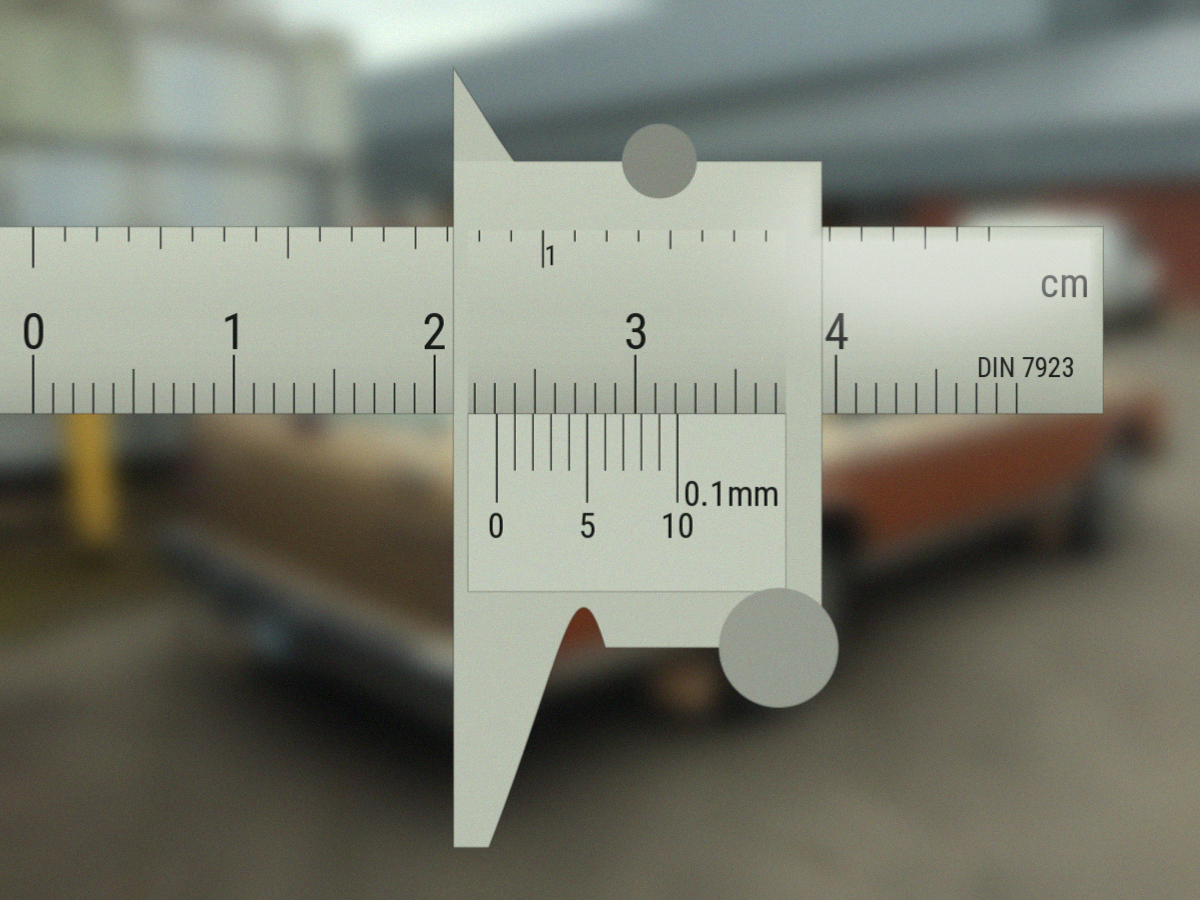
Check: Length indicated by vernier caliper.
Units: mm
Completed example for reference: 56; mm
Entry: 23.1; mm
